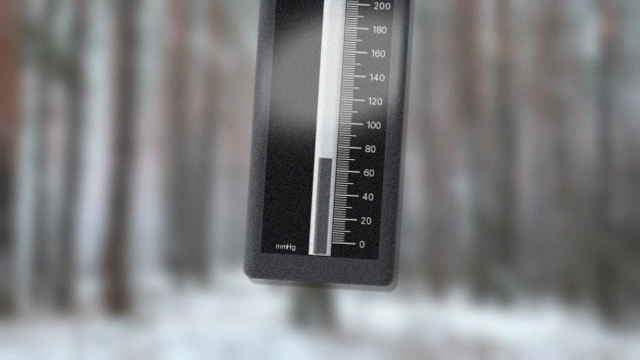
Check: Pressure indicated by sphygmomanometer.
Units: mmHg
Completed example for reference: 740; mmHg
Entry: 70; mmHg
